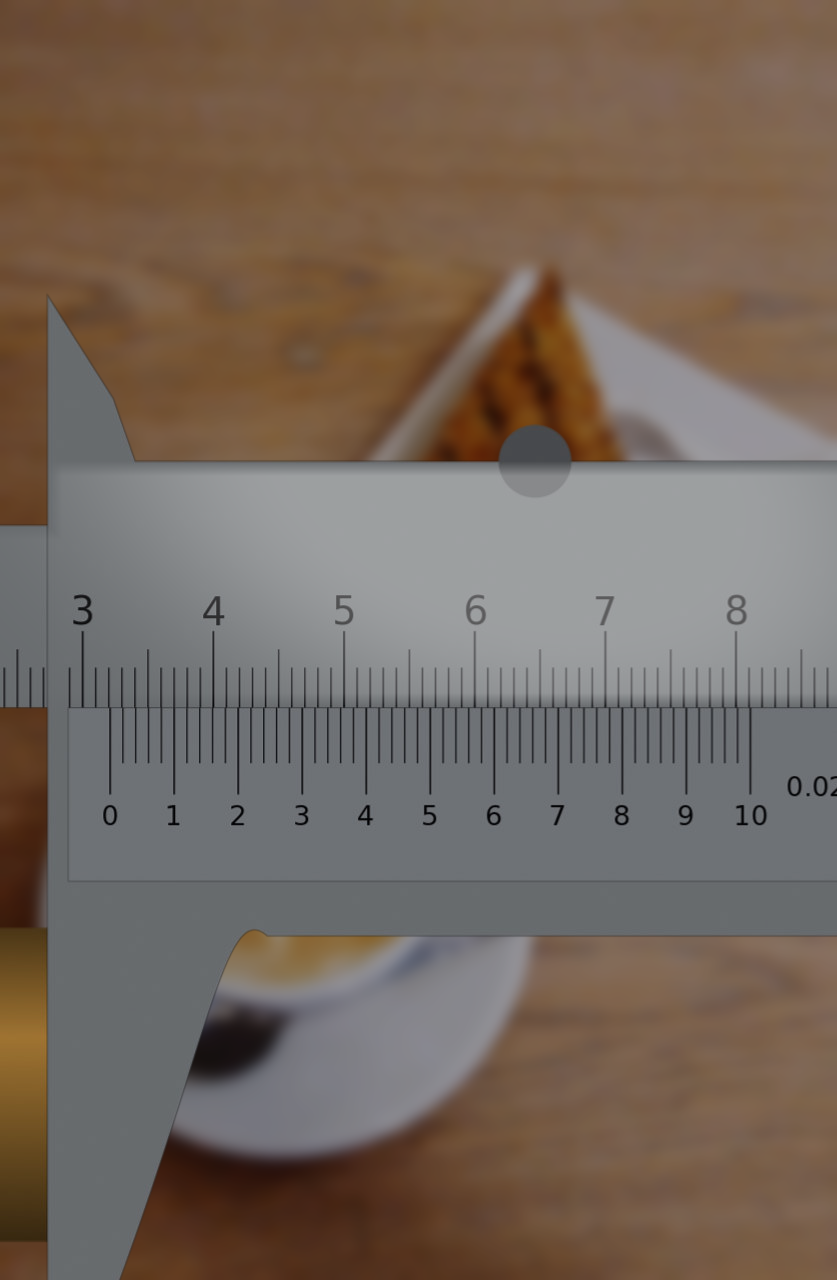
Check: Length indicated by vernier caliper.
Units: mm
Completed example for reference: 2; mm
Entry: 32.1; mm
